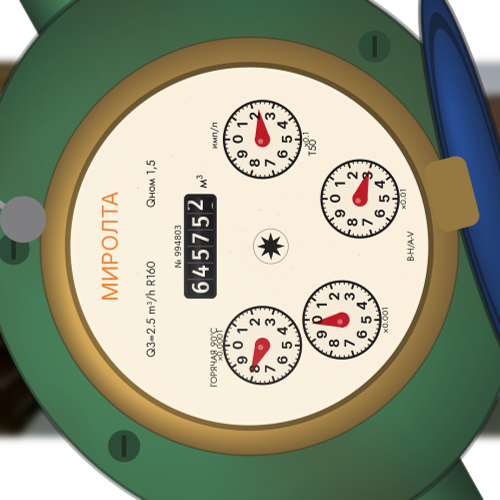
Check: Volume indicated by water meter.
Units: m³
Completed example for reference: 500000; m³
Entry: 645752.2298; m³
